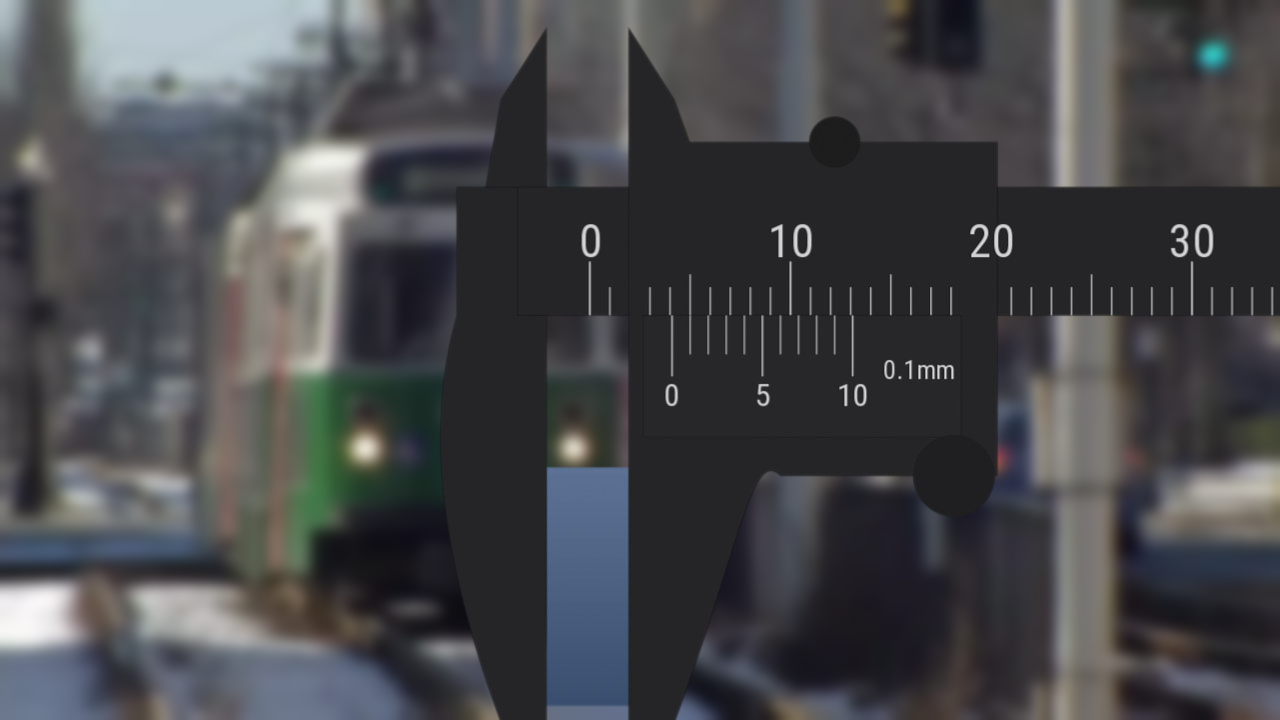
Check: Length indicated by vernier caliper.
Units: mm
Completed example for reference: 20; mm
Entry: 4.1; mm
